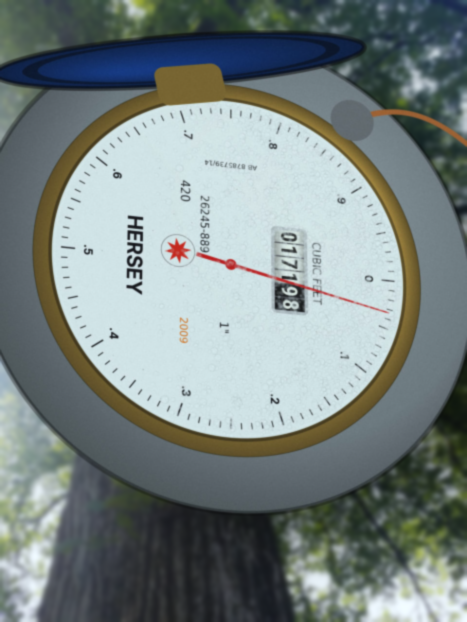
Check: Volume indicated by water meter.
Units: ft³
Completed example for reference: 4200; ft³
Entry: 17198.03; ft³
